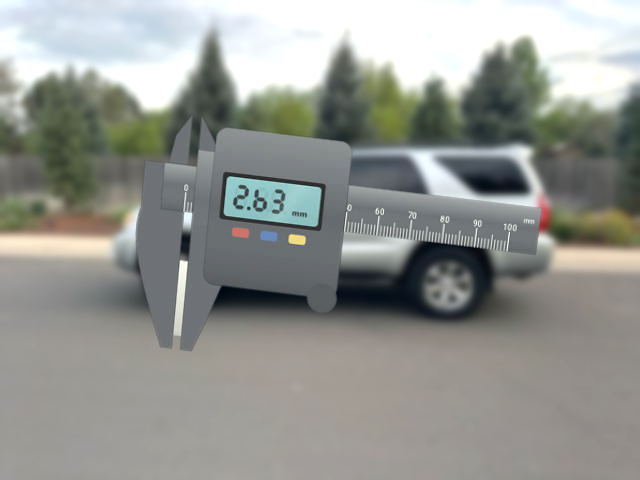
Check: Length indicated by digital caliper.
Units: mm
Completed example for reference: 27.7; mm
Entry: 2.63; mm
